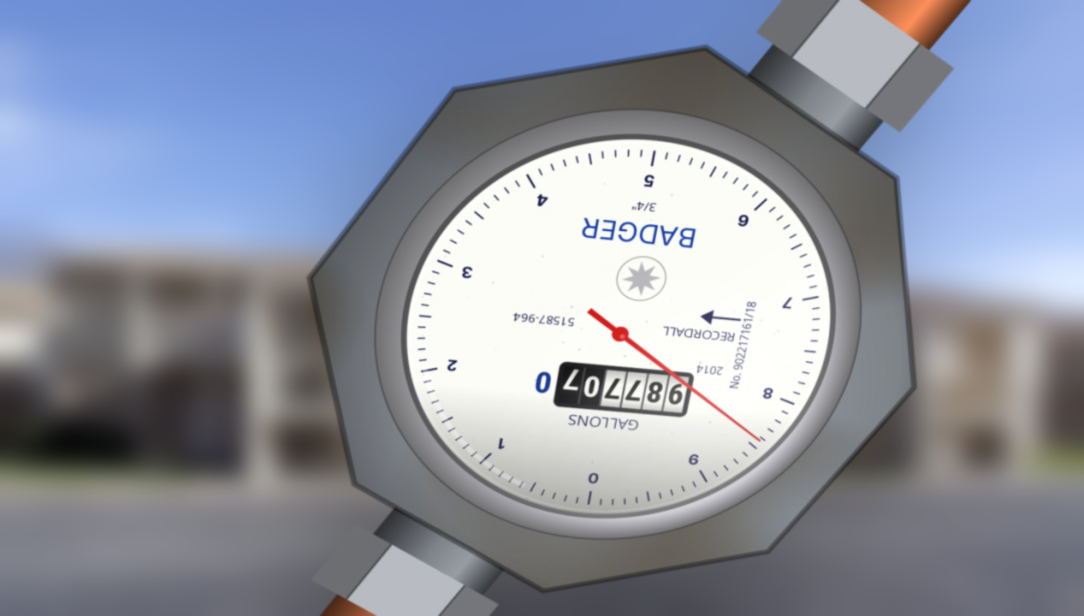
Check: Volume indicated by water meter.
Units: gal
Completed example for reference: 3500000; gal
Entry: 9877068.4; gal
